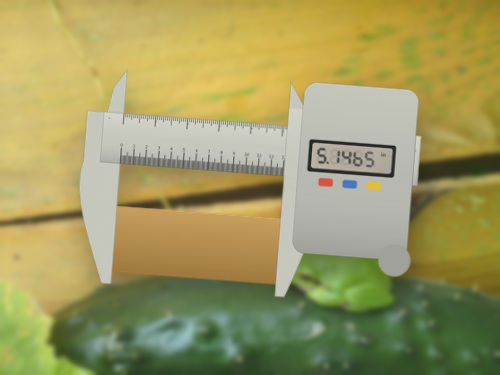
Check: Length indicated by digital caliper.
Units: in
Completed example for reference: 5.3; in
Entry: 5.1465; in
